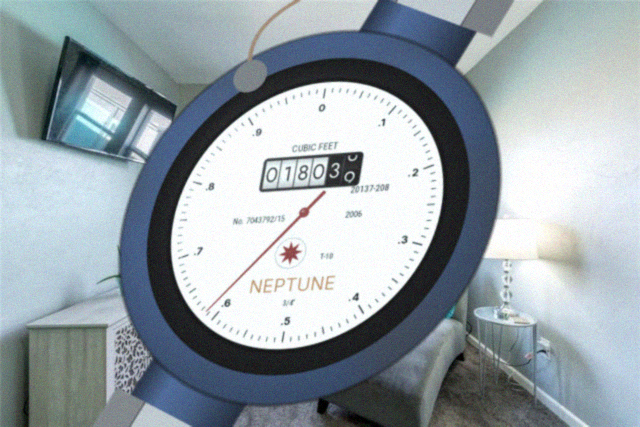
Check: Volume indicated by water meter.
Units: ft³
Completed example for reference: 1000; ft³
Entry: 18038.61; ft³
